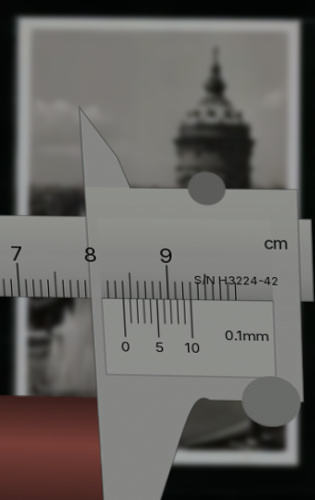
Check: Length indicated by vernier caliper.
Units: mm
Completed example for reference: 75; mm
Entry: 84.0; mm
